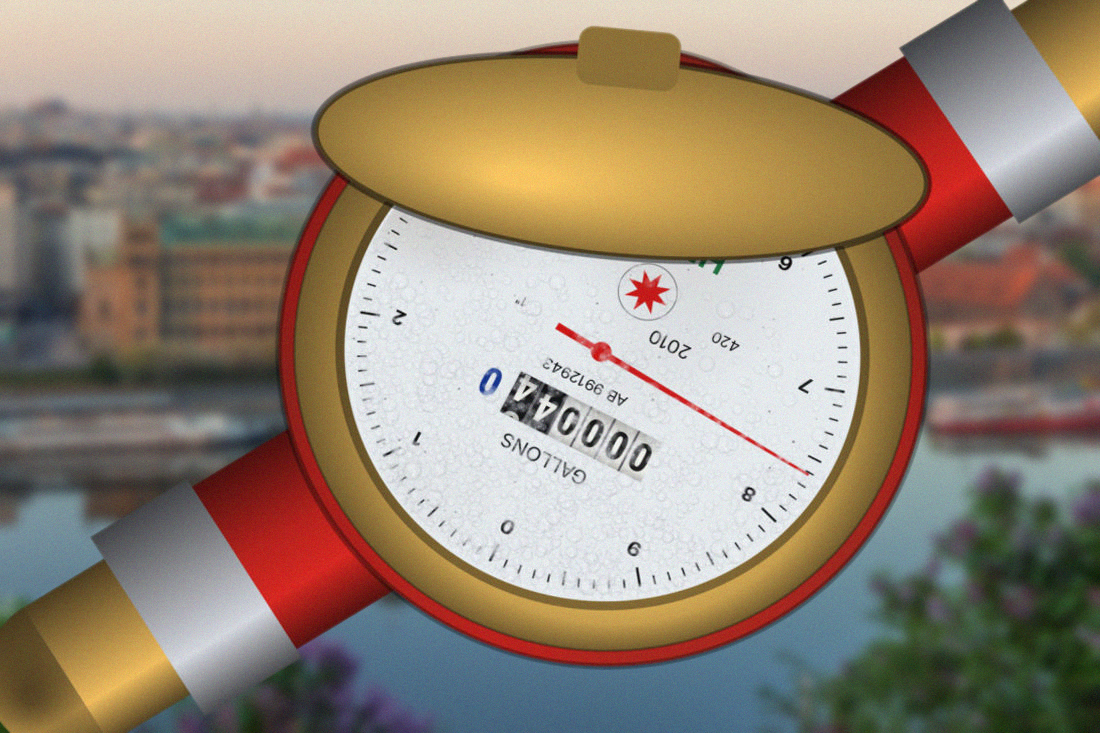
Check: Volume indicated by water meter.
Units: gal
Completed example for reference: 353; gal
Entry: 437.6; gal
